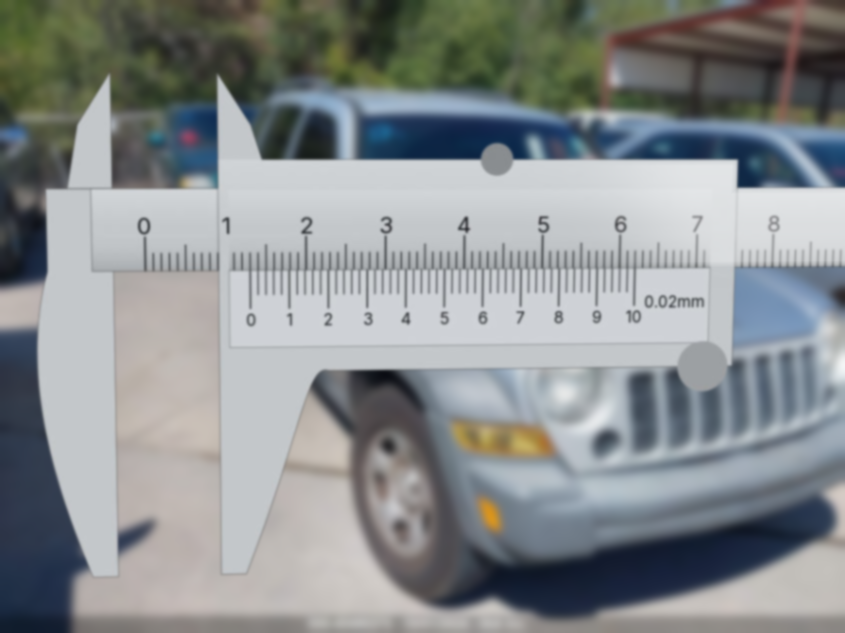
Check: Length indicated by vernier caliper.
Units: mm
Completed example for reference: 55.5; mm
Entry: 13.0; mm
